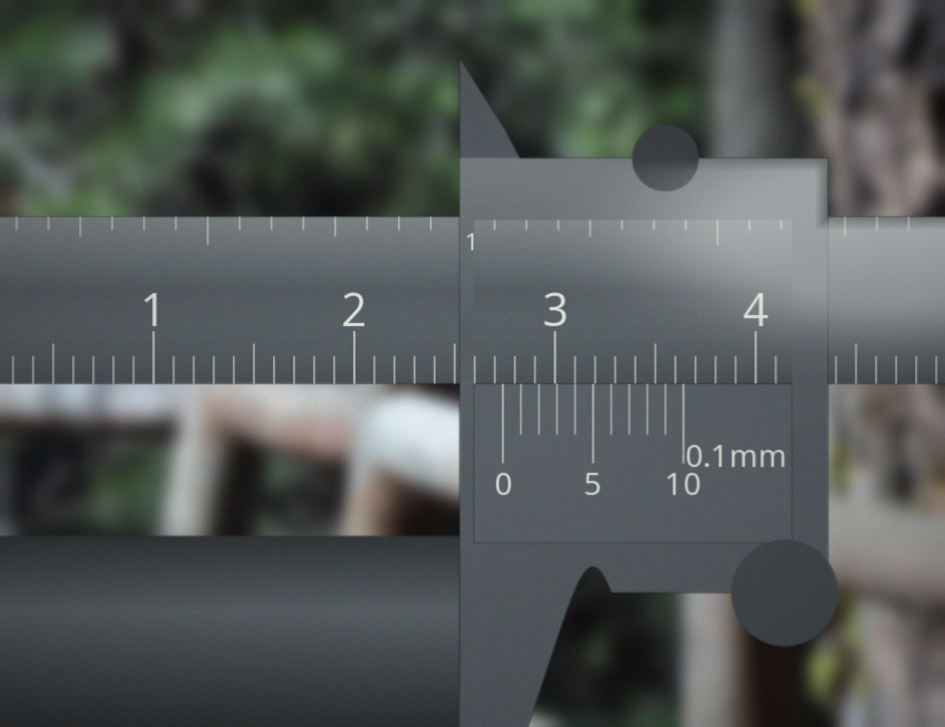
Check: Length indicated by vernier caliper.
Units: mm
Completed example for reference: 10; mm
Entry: 27.4; mm
